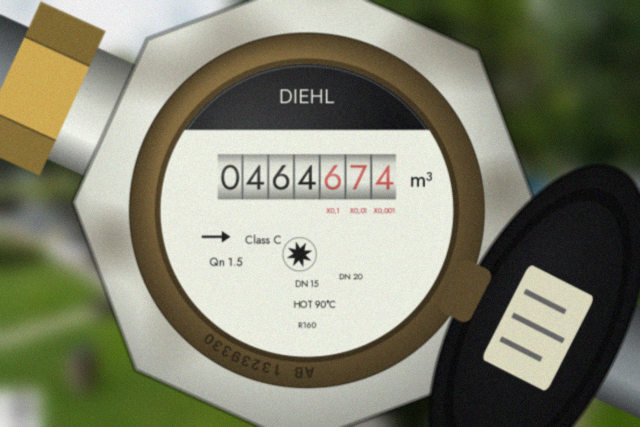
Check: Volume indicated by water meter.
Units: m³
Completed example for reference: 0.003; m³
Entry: 464.674; m³
